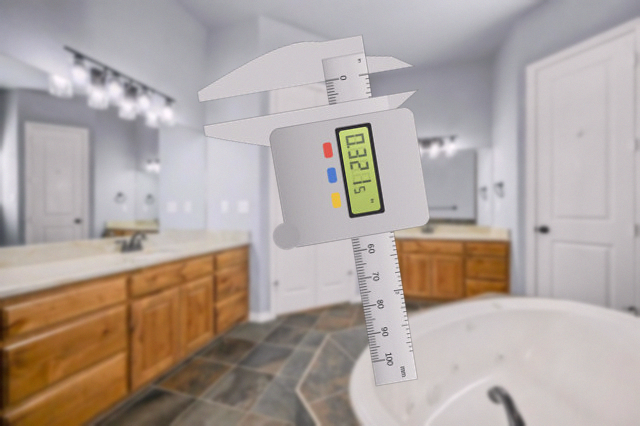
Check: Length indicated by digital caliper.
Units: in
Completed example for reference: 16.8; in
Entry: 0.3215; in
